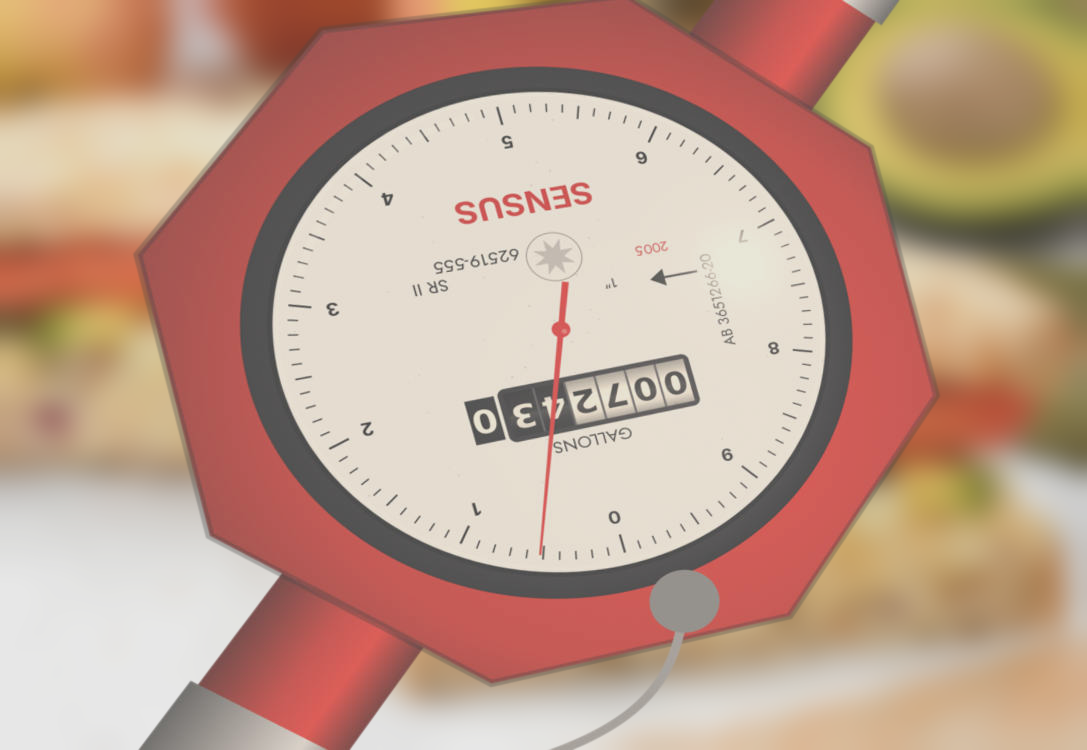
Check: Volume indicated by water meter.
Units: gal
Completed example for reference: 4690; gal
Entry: 72430.5; gal
